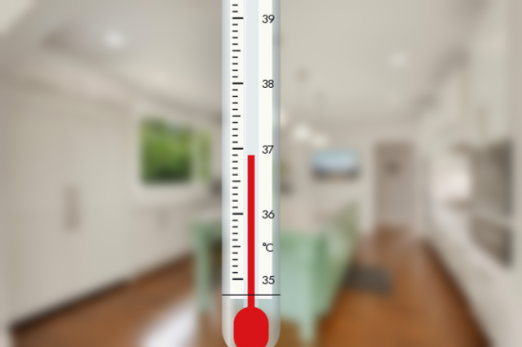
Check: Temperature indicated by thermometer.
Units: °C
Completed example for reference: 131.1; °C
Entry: 36.9; °C
